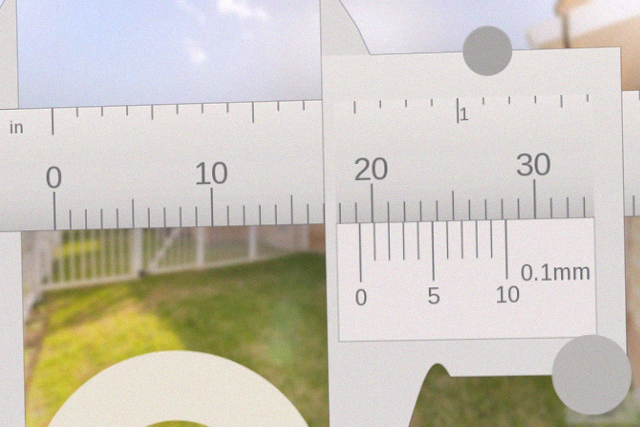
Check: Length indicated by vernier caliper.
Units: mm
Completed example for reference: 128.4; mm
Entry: 19.2; mm
